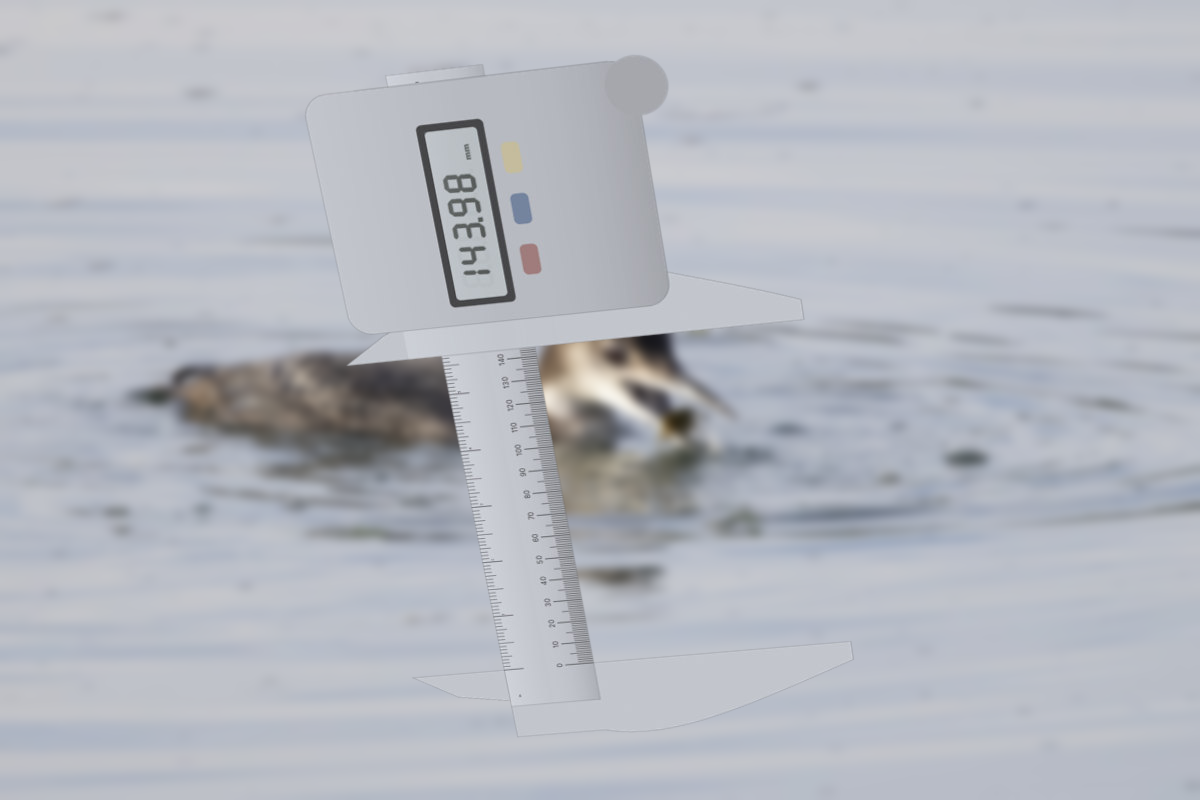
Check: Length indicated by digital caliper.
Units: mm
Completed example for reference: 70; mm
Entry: 143.98; mm
